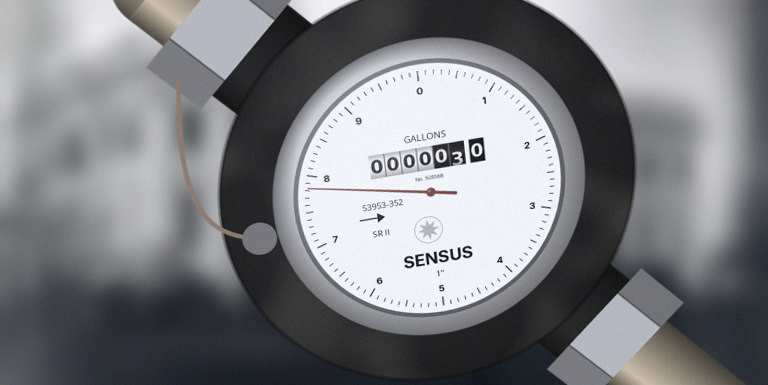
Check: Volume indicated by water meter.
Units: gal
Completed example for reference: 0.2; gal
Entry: 27.8; gal
